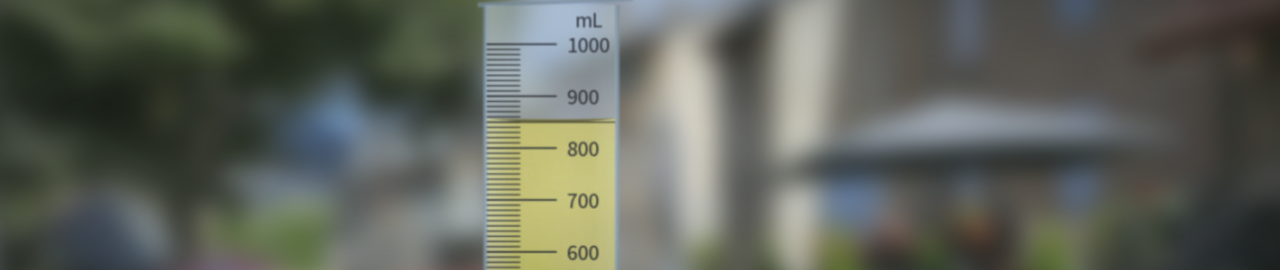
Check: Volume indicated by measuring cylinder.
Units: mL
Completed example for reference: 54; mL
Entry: 850; mL
